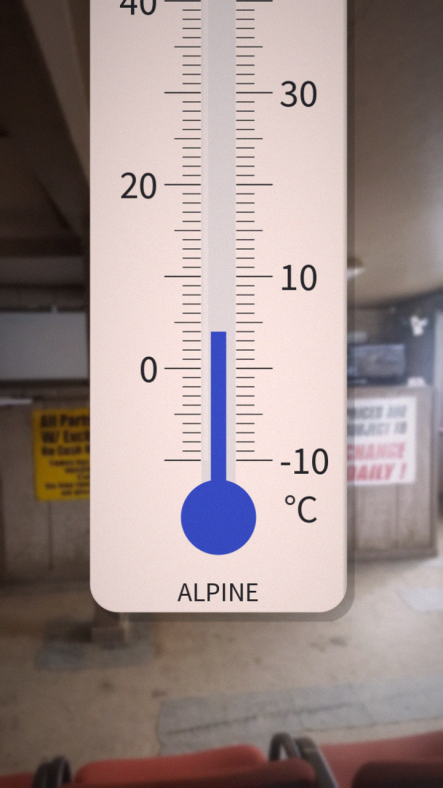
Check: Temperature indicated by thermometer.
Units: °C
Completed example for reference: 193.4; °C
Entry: 4; °C
